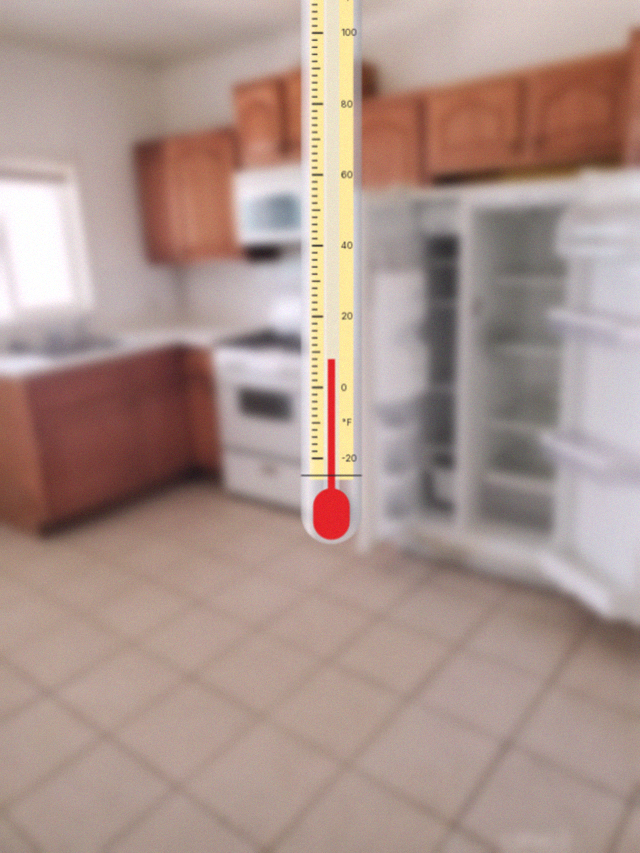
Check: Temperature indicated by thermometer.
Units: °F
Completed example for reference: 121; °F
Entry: 8; °F
